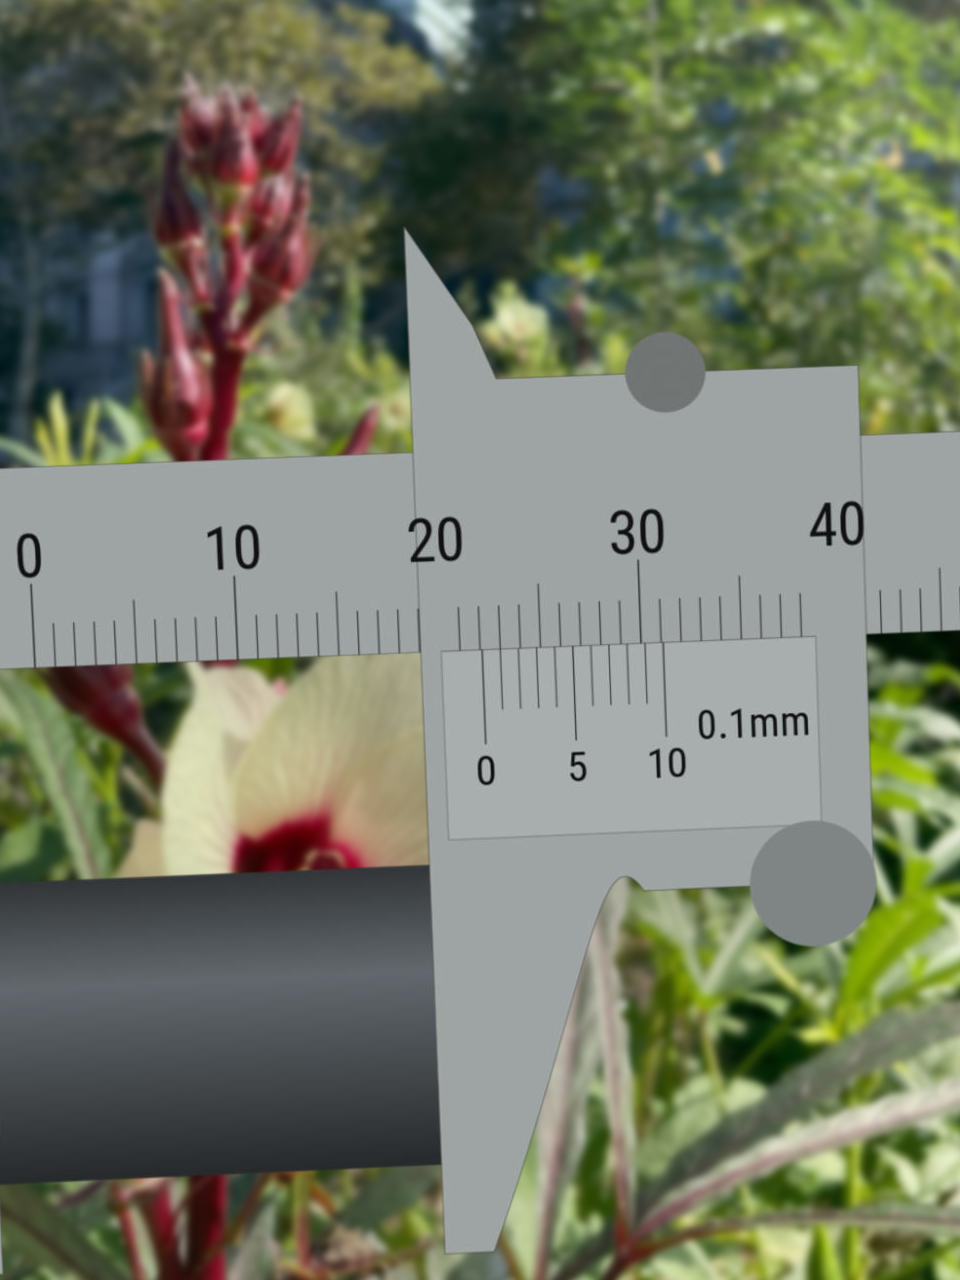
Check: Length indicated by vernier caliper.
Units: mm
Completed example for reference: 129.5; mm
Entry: 22.1; mm
